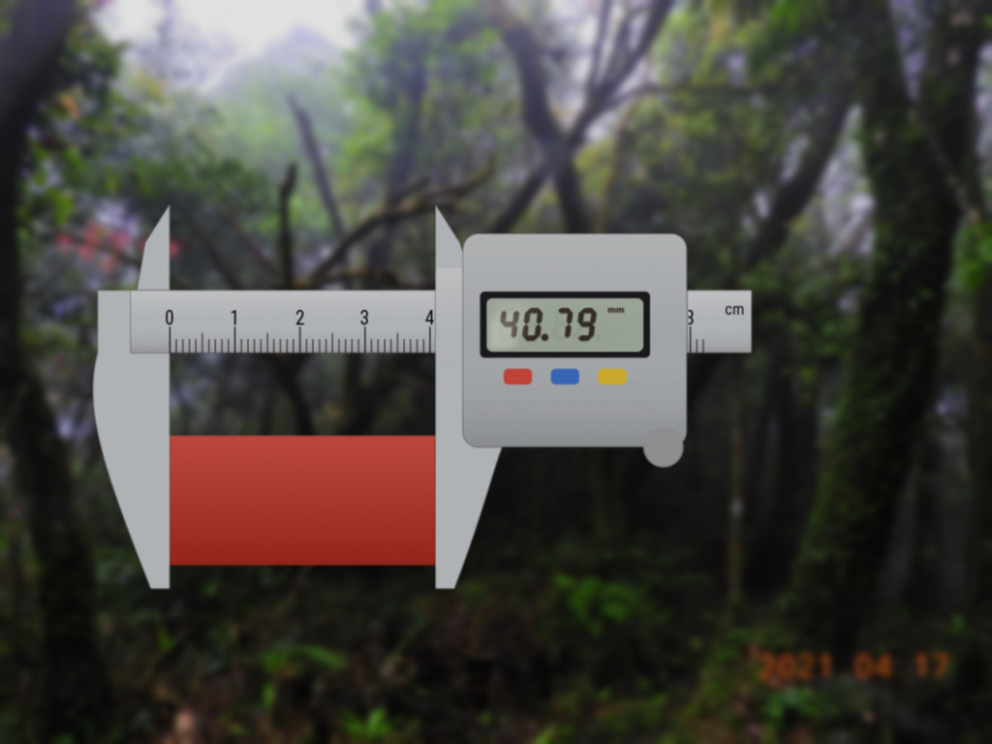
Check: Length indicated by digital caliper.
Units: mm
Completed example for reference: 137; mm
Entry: 40.79; mm
